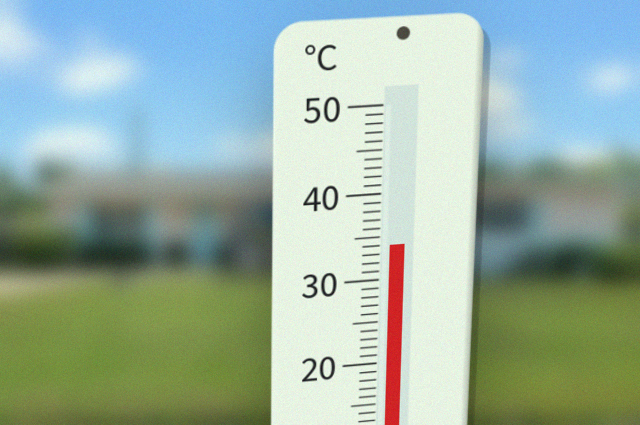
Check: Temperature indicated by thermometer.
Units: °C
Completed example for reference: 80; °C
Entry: 34; °C
